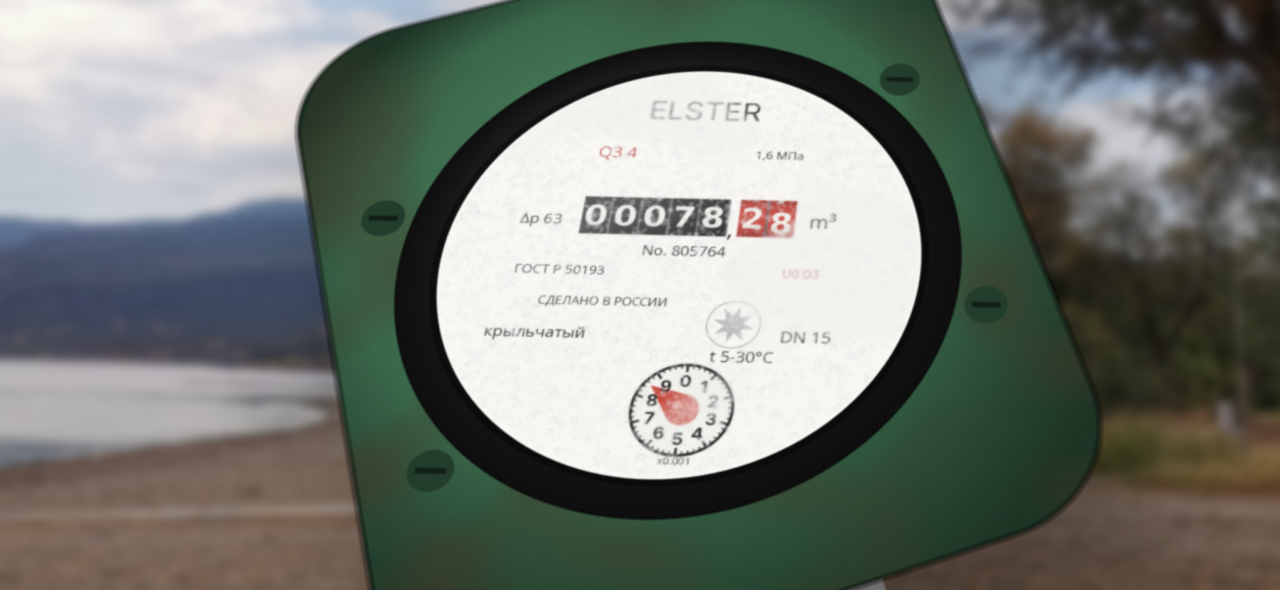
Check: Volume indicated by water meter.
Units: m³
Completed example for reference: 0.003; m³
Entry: 78.278; m³
